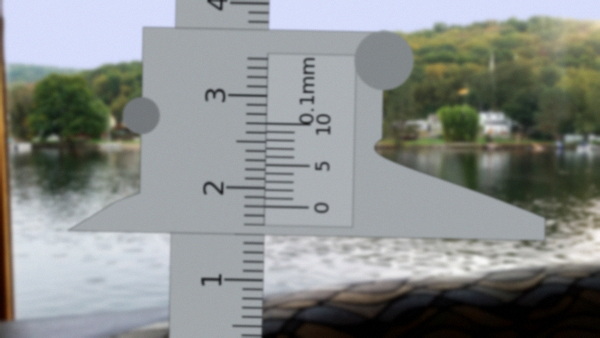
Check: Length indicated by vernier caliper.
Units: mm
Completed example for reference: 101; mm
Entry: 18.0; mm
